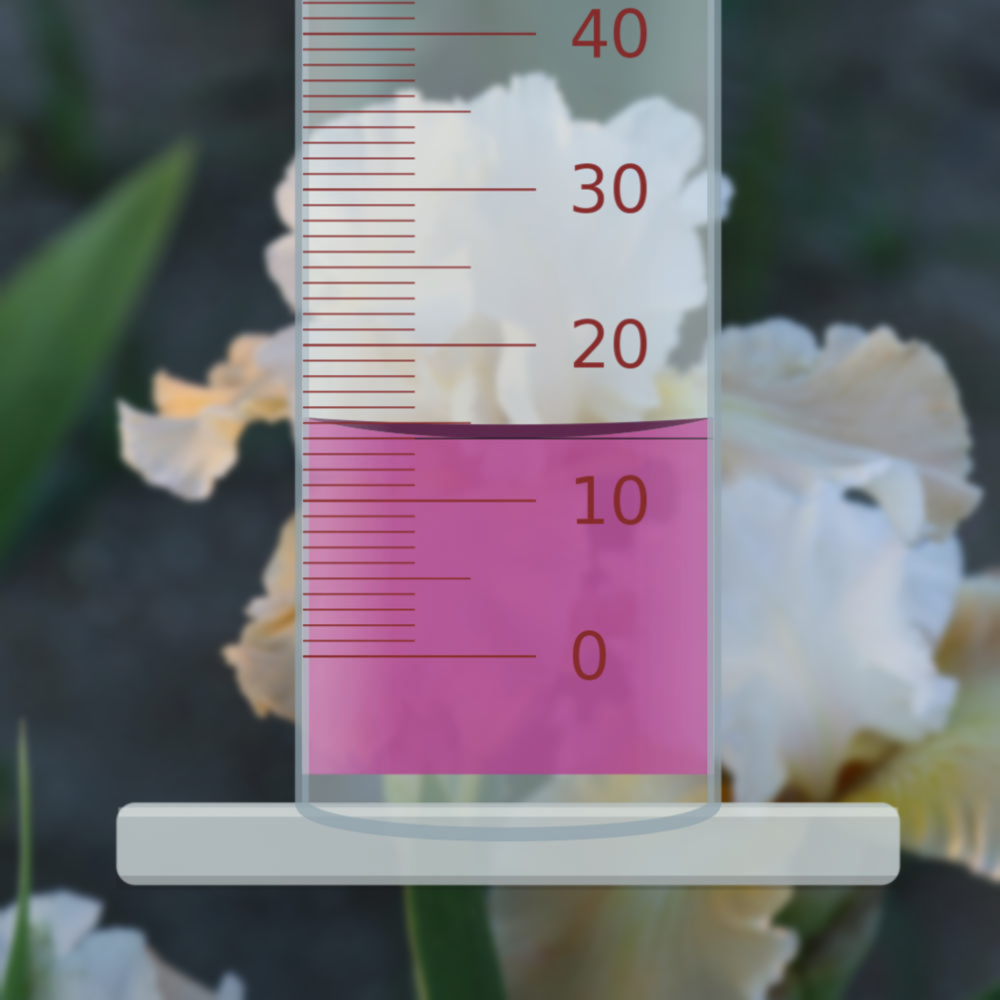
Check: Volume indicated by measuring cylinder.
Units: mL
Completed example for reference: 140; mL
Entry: 14; mL
